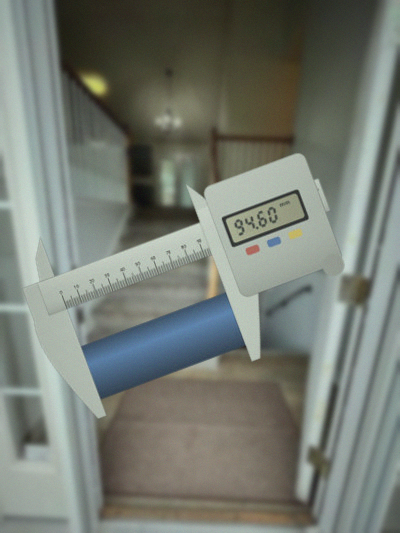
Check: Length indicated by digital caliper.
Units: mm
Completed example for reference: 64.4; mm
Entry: 94.60; mm
